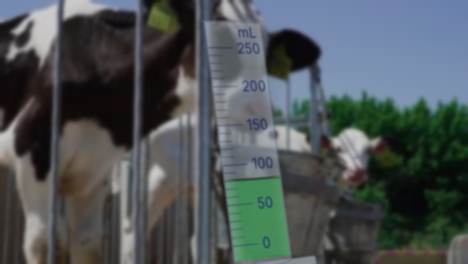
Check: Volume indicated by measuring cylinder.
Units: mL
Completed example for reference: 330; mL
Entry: 80; mL
